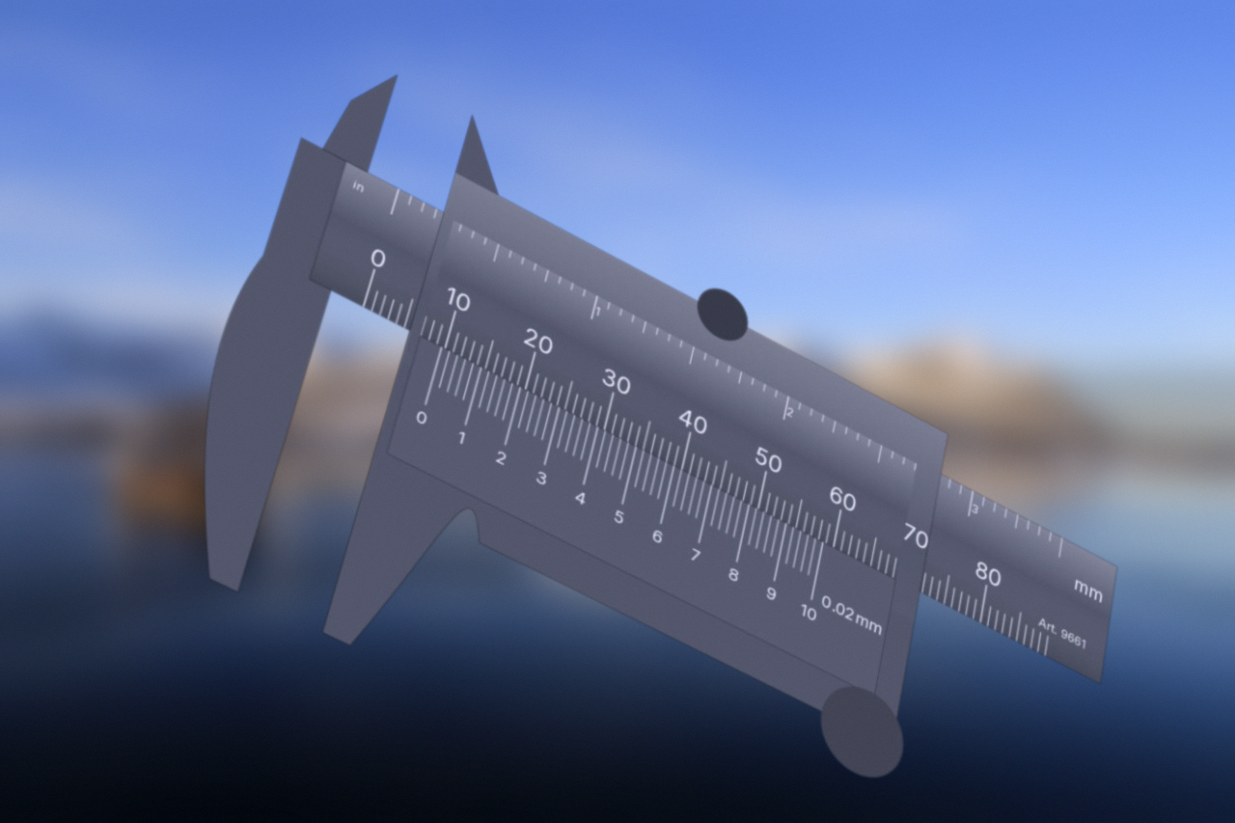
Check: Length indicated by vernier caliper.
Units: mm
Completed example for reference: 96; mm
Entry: 9.6; mm
